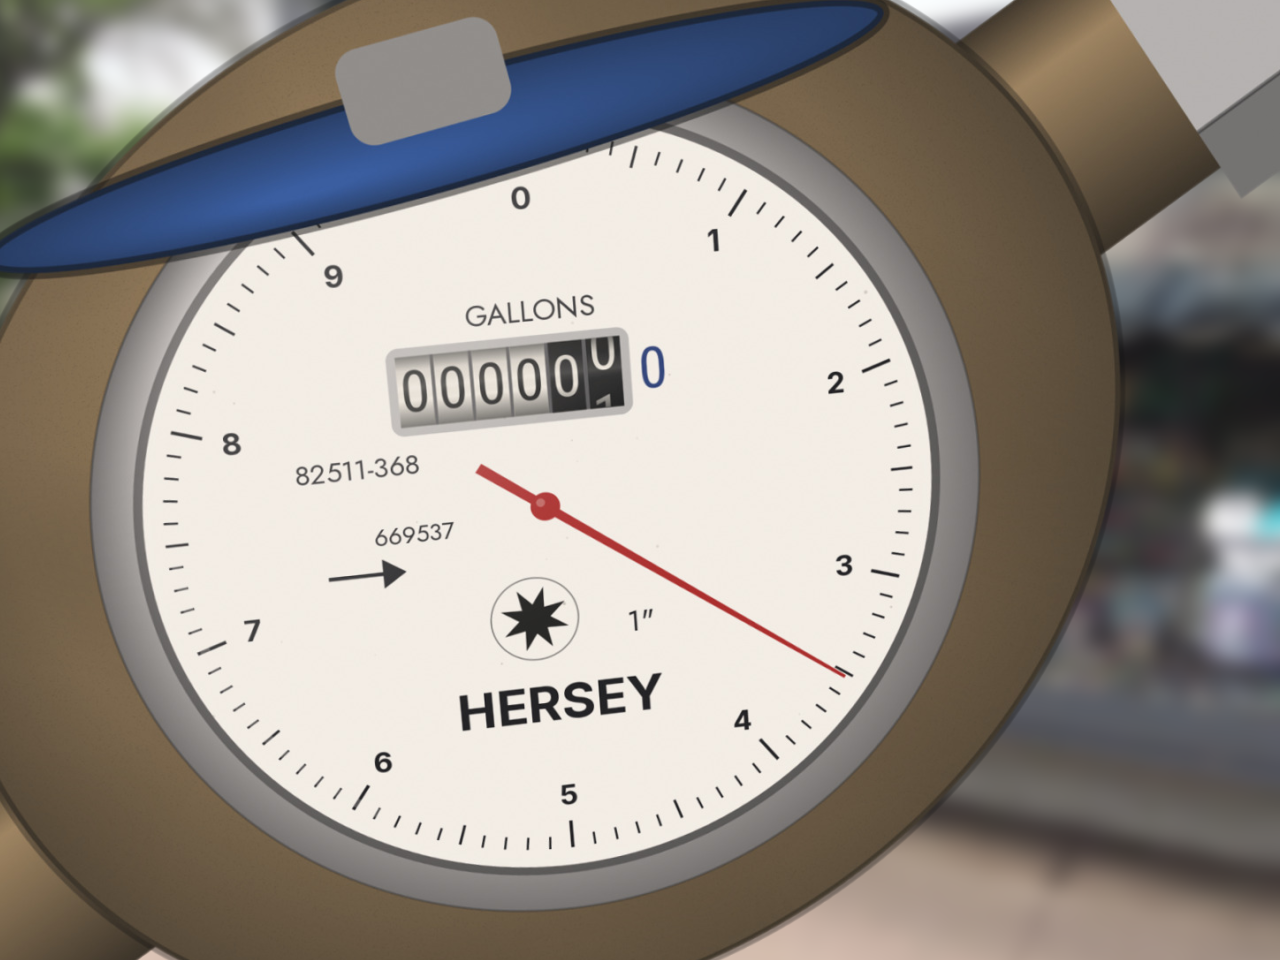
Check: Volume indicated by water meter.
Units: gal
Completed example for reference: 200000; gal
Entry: 3.5; gal
